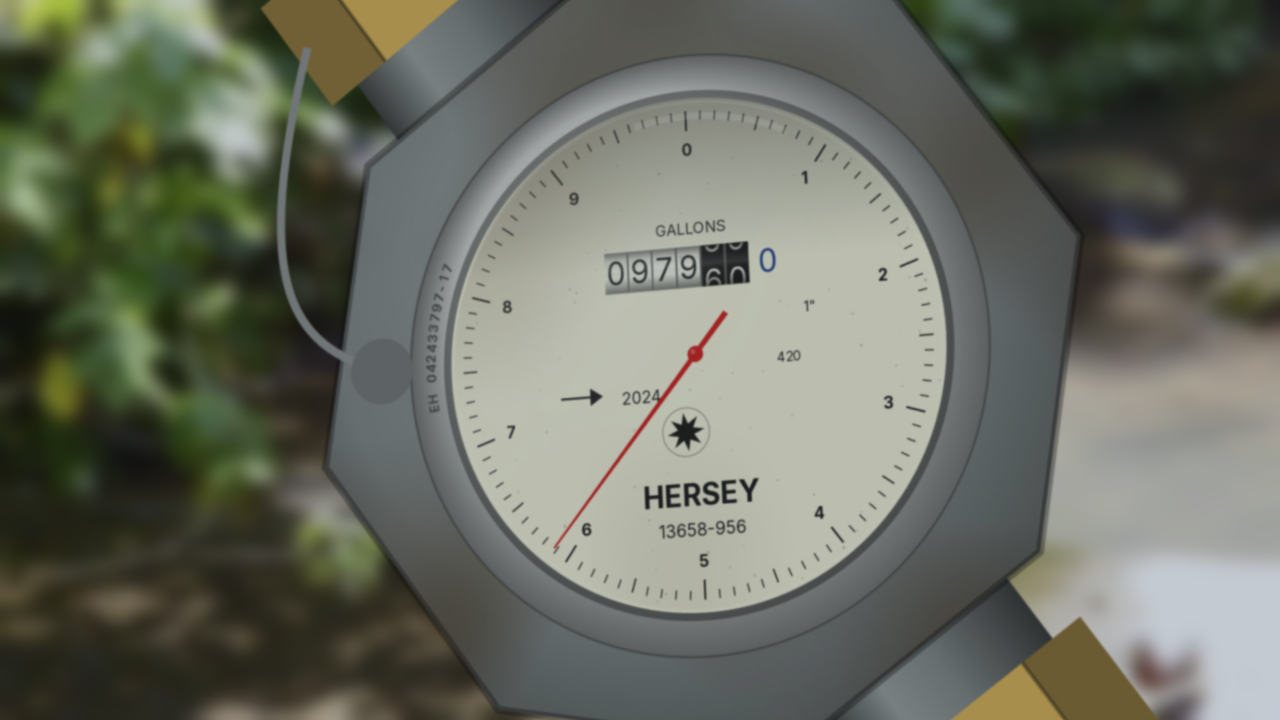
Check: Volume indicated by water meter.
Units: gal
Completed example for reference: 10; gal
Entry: 979596.1; gal
